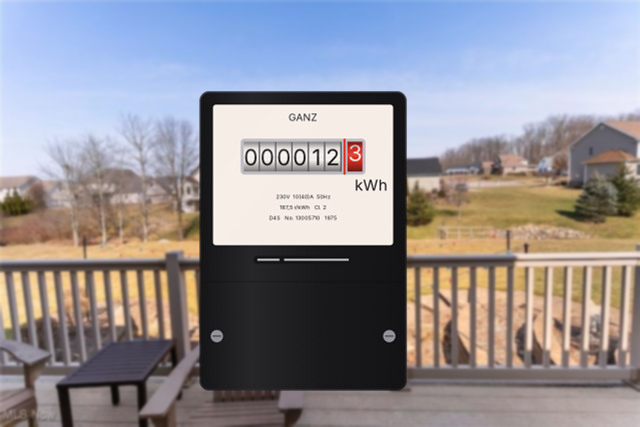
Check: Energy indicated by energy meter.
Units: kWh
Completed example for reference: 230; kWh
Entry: 12.3; kWh
